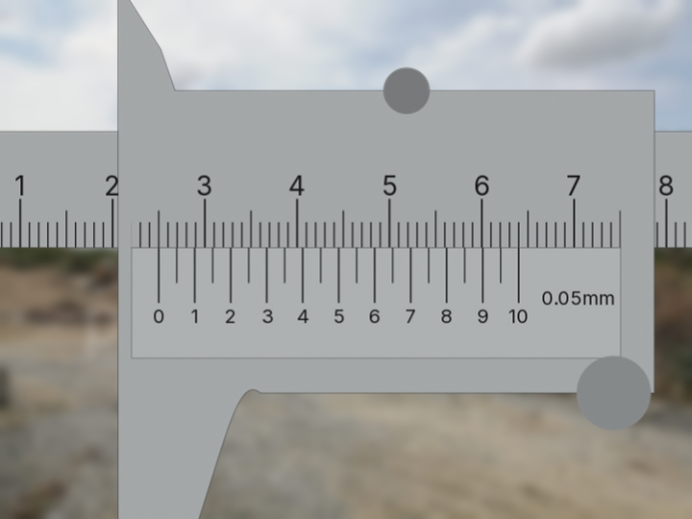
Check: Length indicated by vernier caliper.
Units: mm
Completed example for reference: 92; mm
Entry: 25.0; mm
